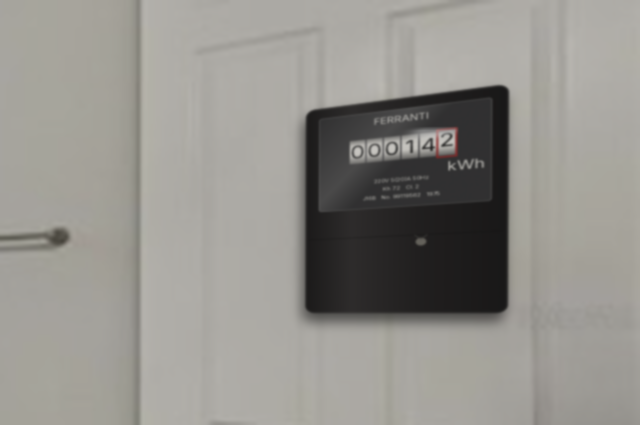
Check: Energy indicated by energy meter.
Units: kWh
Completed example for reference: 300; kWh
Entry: 14.2; kWh
